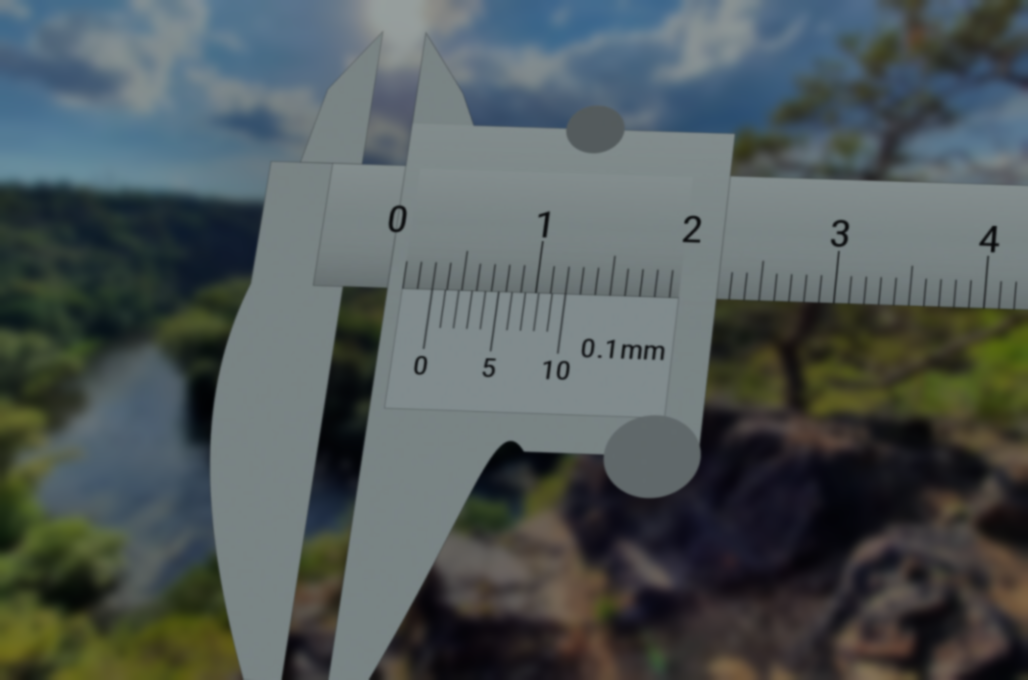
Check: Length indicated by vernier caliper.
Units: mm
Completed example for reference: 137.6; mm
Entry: 3.0; mm
